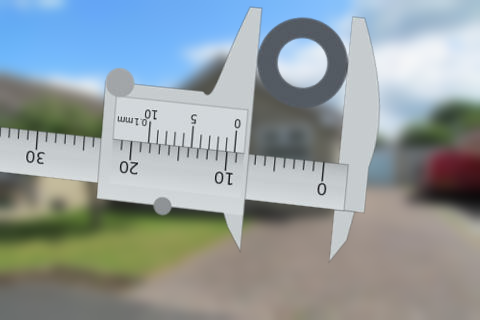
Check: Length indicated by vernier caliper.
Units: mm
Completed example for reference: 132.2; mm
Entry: 9.2; mm
